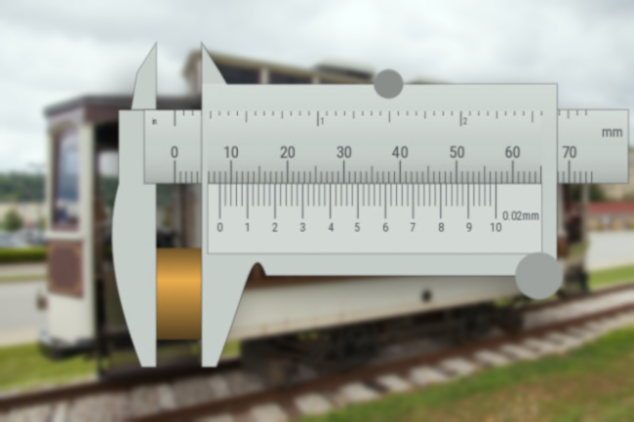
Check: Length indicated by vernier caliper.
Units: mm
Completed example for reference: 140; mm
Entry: 8.0; mm
